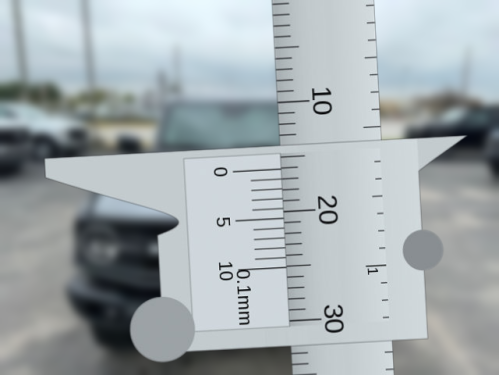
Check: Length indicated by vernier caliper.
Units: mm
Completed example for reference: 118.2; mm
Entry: 16.1; mm
